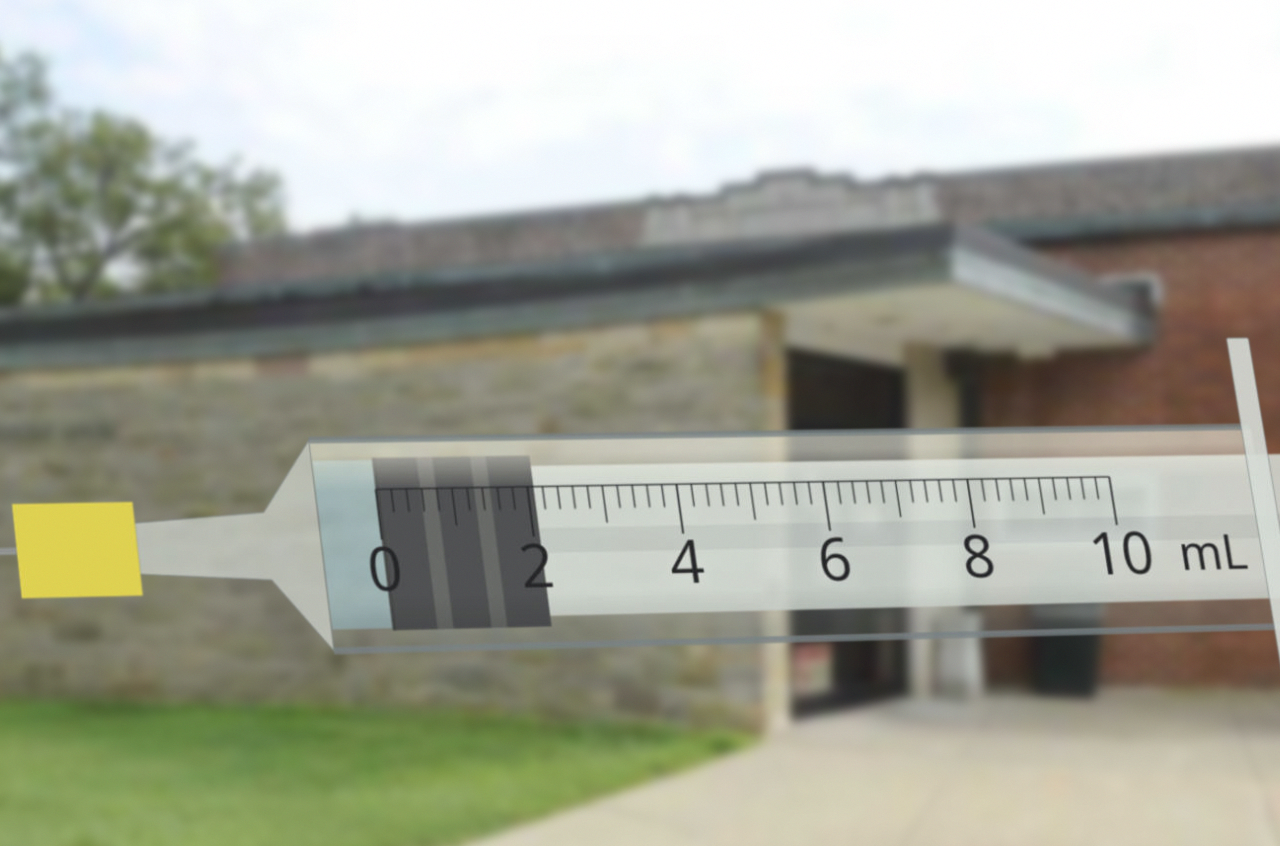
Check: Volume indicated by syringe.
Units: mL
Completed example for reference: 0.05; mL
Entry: 0; mL
